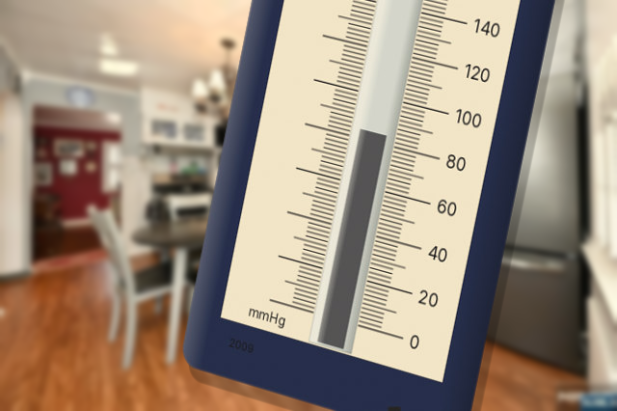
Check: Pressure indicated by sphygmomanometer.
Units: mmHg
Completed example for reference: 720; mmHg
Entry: 84; mmHg
